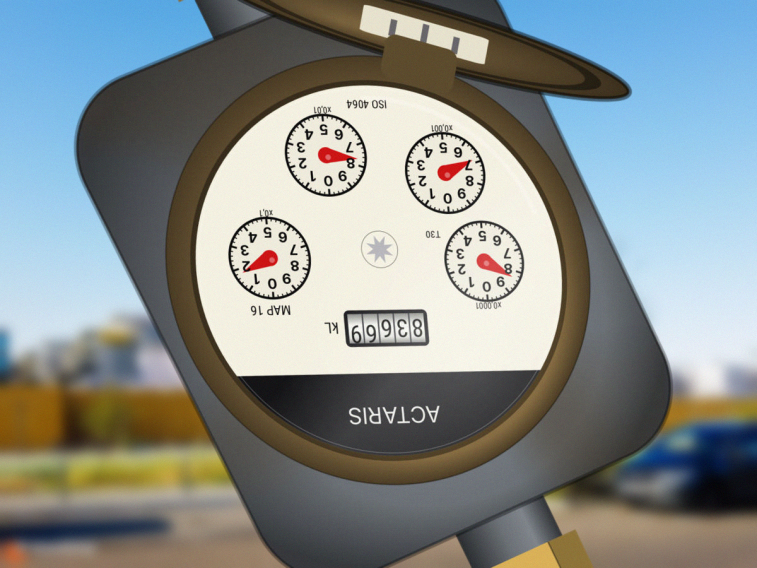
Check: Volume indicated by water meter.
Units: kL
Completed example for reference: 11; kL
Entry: 83669.1768; kL
